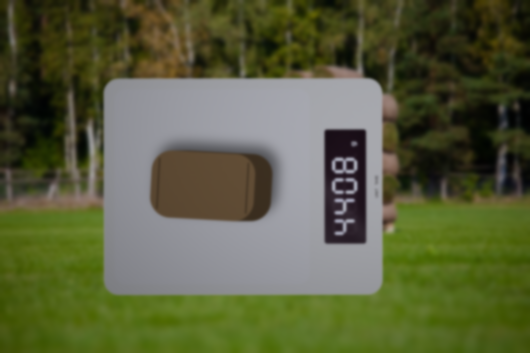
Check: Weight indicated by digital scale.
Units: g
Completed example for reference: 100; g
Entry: 4408; g
